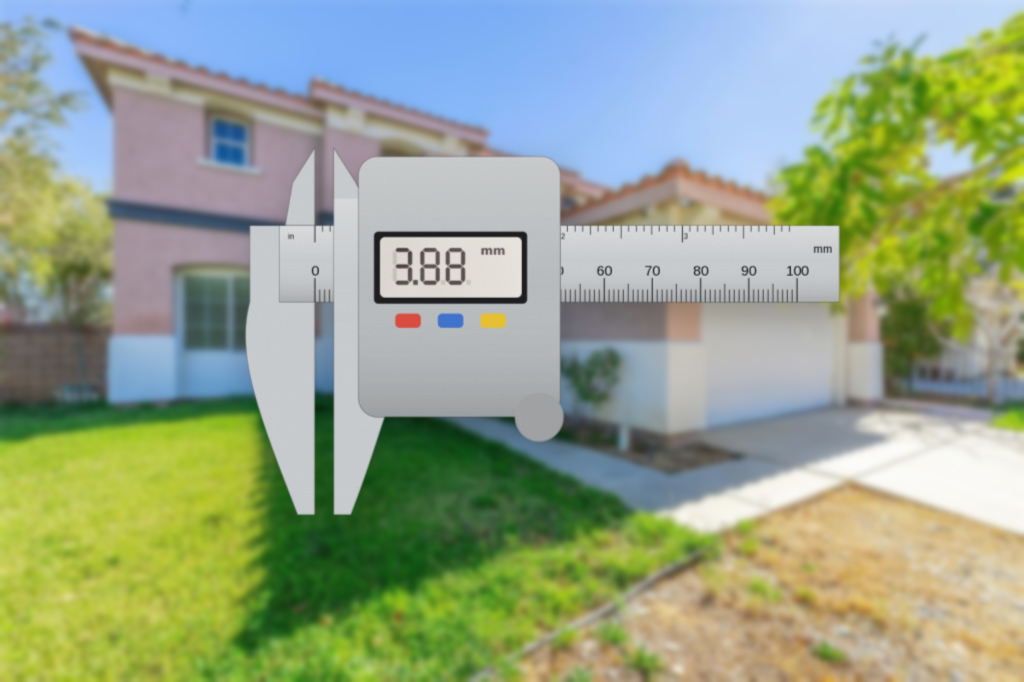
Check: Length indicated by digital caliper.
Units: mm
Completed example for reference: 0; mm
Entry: 3.88; mm
